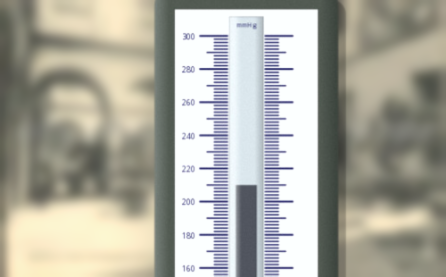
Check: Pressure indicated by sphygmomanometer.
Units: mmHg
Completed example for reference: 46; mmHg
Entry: 210; mmHg
